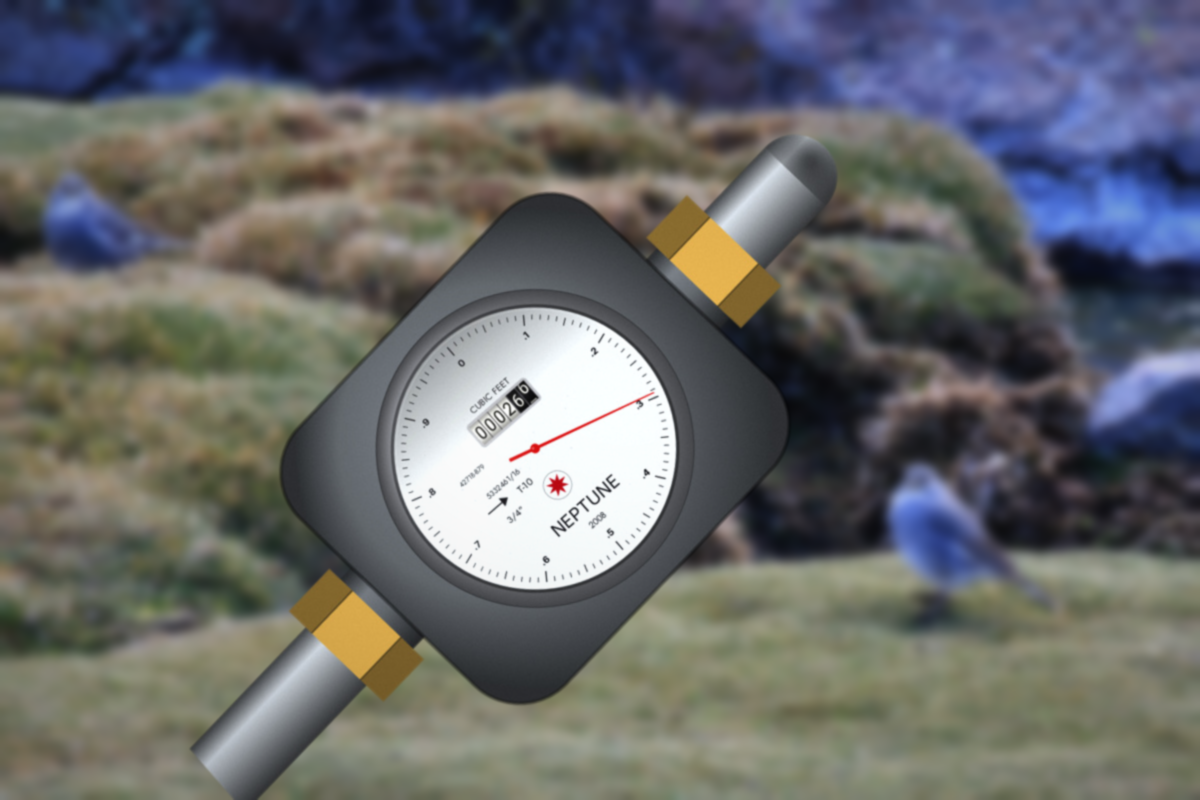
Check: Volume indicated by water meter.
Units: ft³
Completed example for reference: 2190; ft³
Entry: 266.29; ft³
